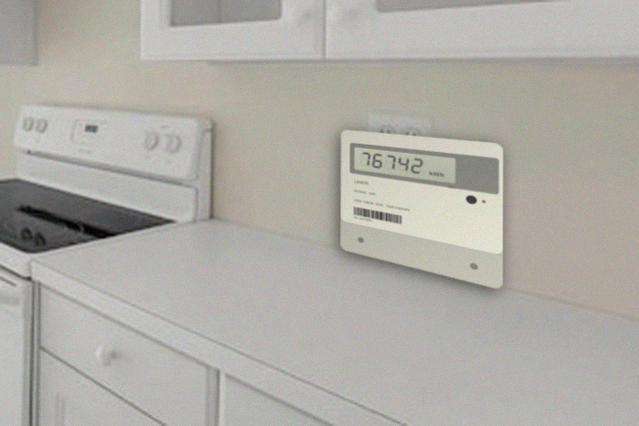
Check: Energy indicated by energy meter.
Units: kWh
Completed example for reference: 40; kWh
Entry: 76742; kWh
